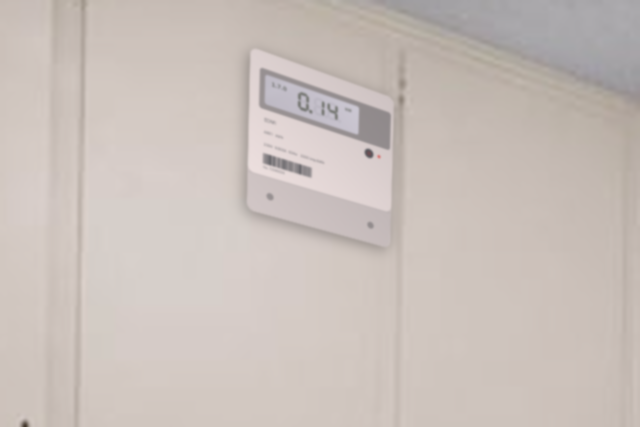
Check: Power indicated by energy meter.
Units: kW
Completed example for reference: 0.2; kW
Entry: 0.14; kW
